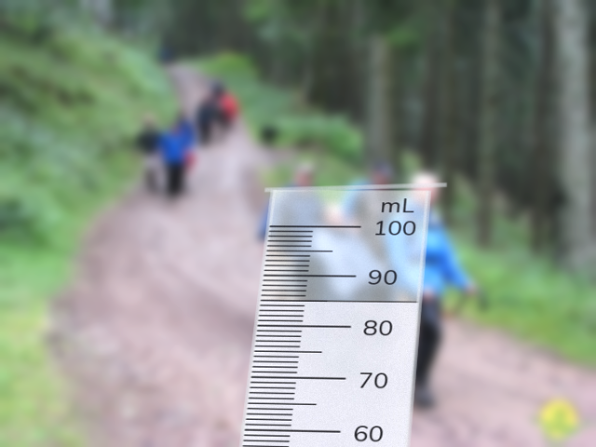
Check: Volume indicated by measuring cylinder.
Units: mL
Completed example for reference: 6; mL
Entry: 85; mL
